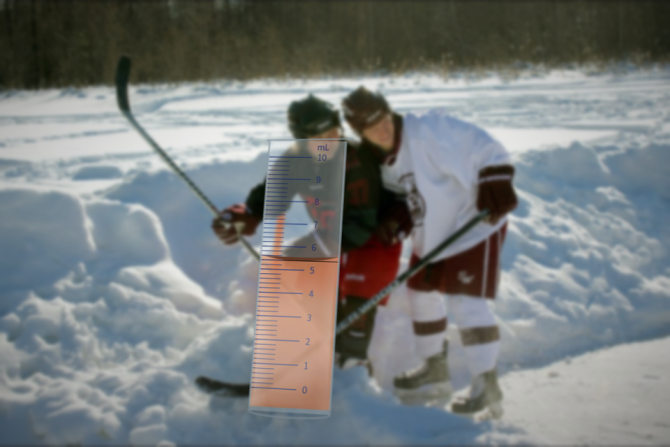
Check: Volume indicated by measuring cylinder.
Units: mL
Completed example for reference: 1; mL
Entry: 5.4; mL
